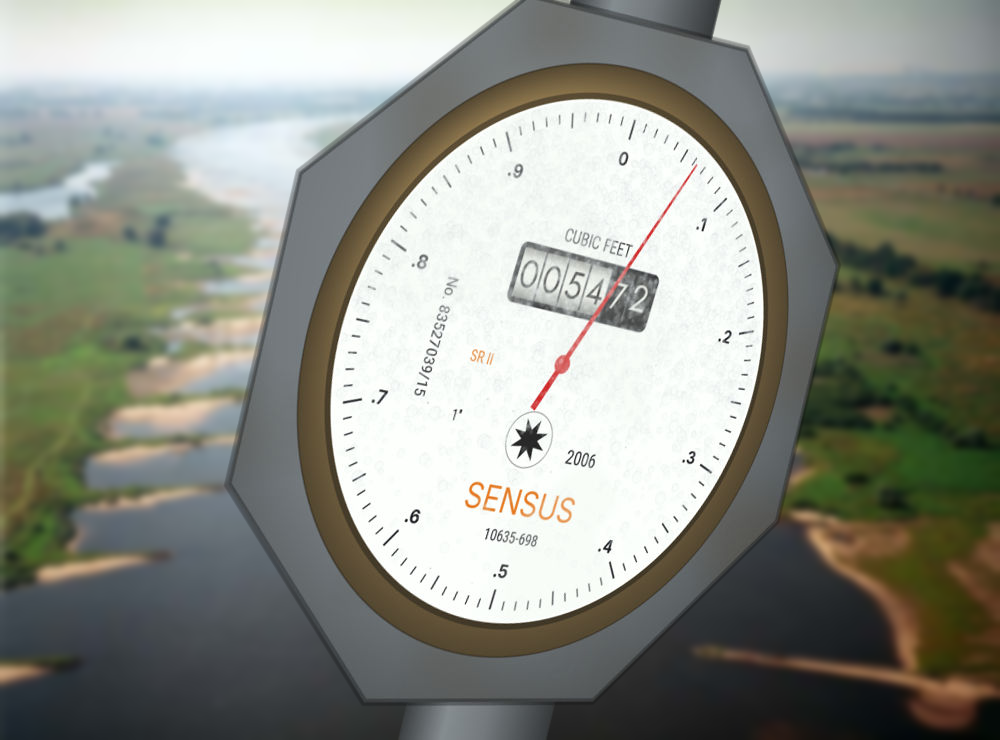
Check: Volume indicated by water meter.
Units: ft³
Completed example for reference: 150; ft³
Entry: 5472.06; ft³
